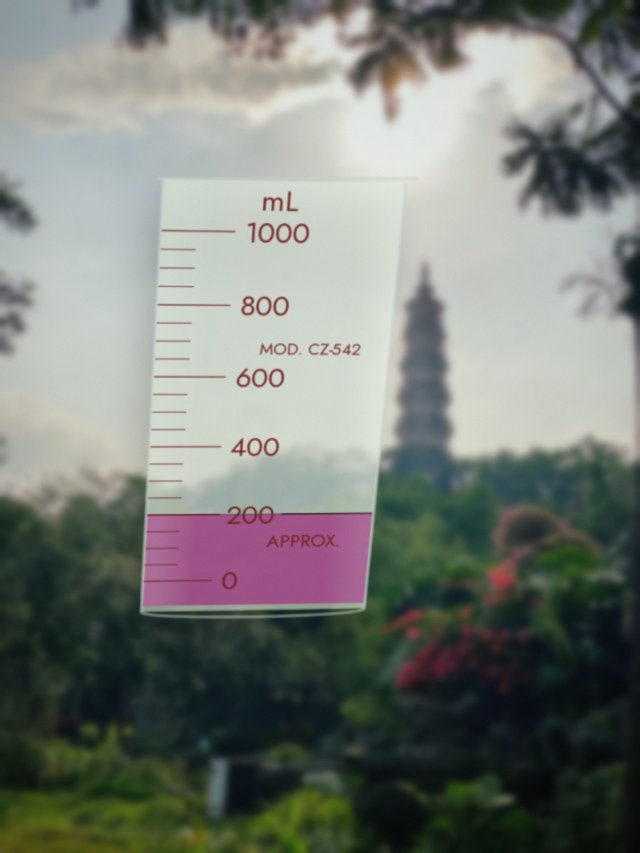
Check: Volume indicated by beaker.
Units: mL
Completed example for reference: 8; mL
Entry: 200; mL
